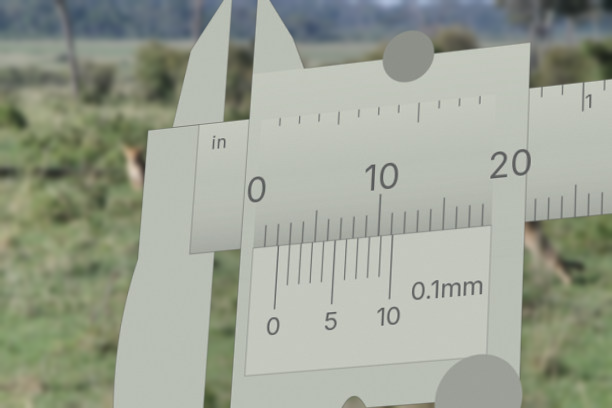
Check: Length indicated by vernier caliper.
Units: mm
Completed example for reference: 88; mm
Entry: 2.1; mm
